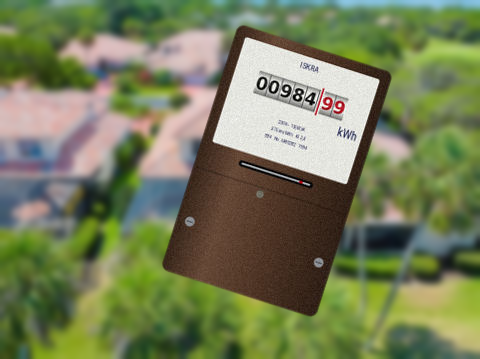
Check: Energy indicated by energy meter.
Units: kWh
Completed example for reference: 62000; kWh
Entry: 984.99; kWh
